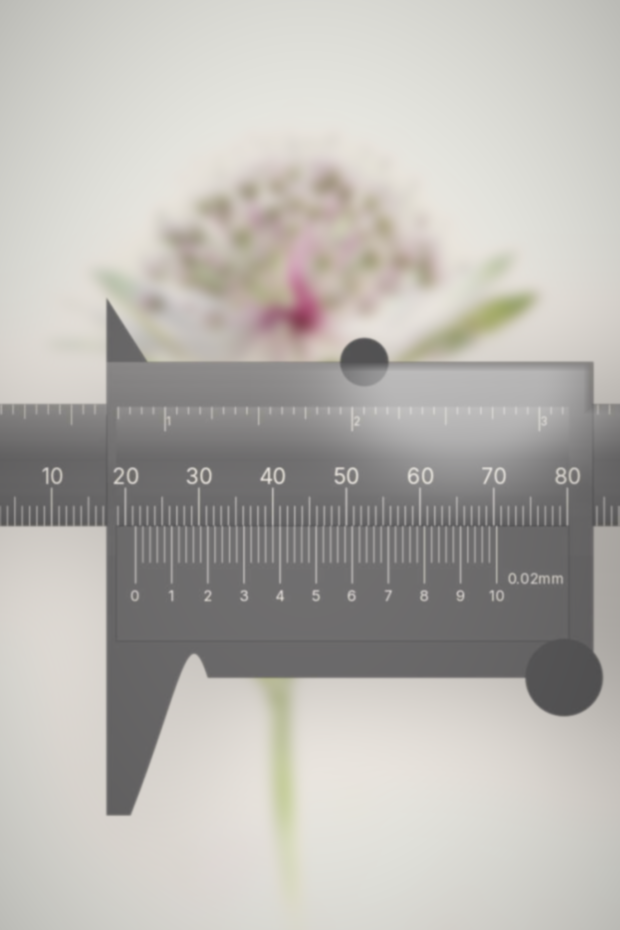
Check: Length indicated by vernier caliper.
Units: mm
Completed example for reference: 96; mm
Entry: 21.4; mm
